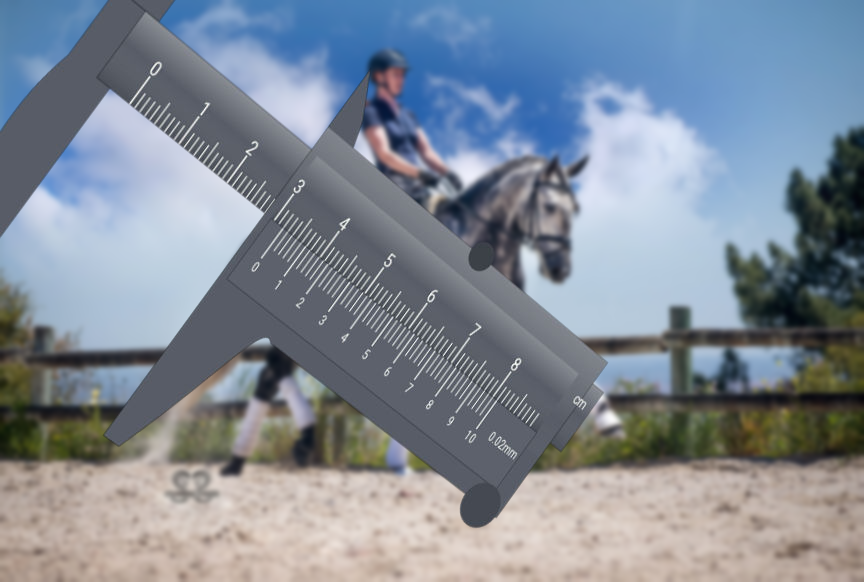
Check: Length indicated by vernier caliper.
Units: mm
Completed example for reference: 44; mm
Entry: 32.0; mm
